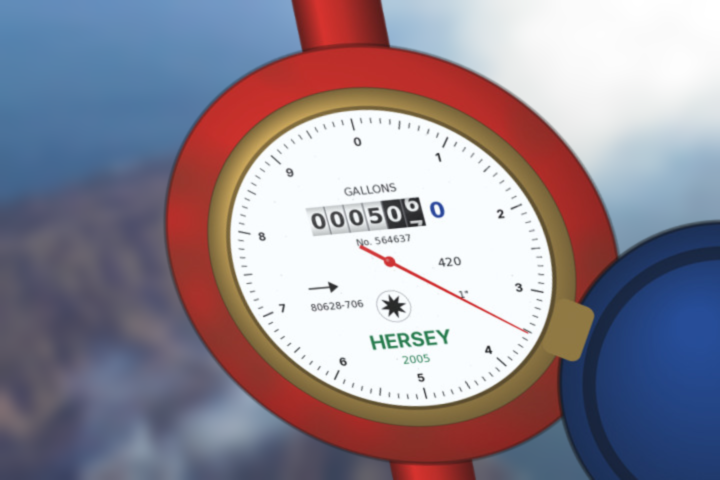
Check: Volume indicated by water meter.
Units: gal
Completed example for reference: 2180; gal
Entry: 5063.5; gal
